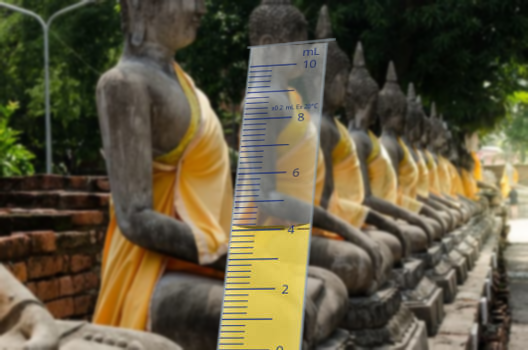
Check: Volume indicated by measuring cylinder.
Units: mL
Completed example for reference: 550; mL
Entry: 4; mL
